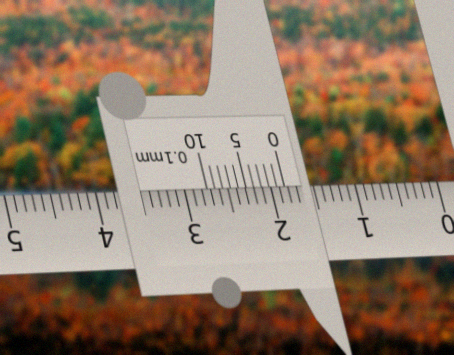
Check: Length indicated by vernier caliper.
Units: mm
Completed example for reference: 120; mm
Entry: 18.4; mm
